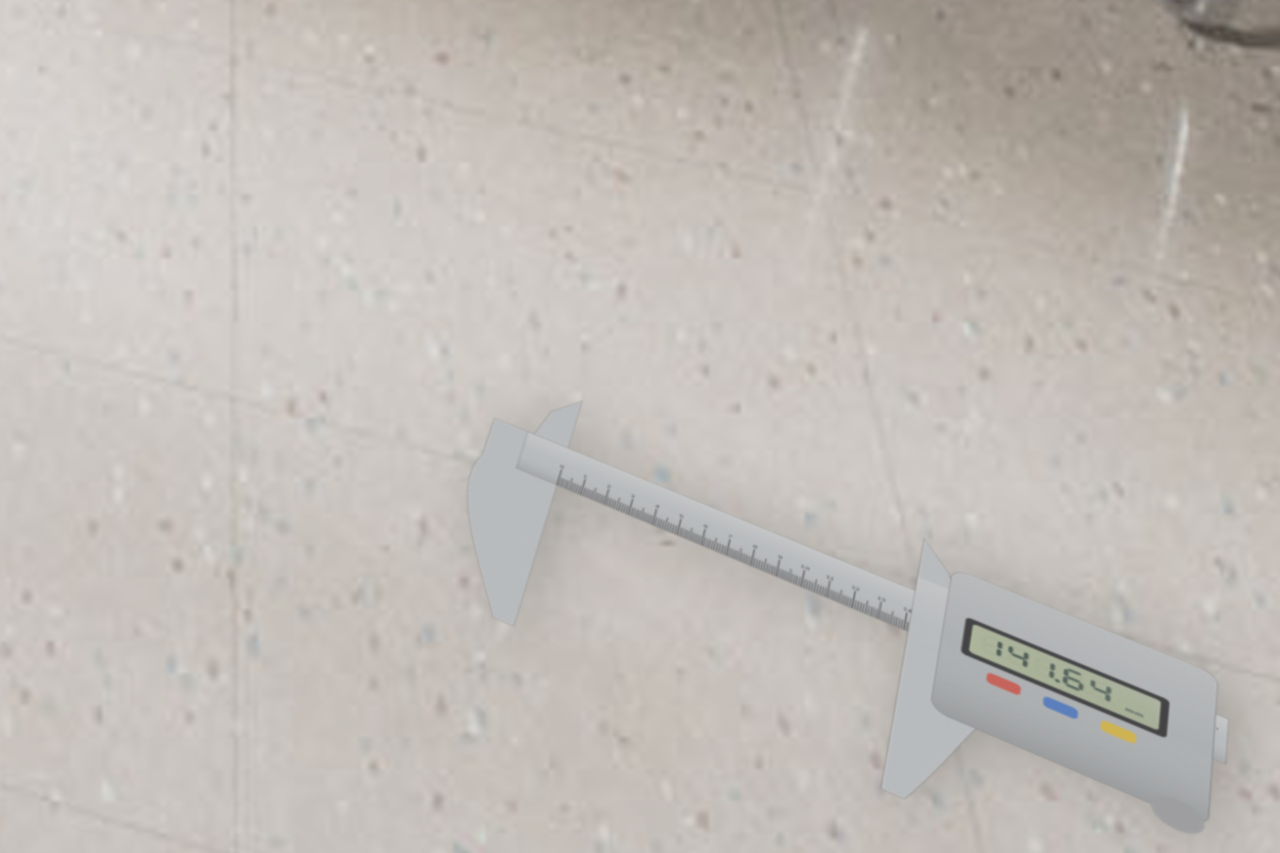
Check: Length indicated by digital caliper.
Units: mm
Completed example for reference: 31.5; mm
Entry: 141.64; mm
